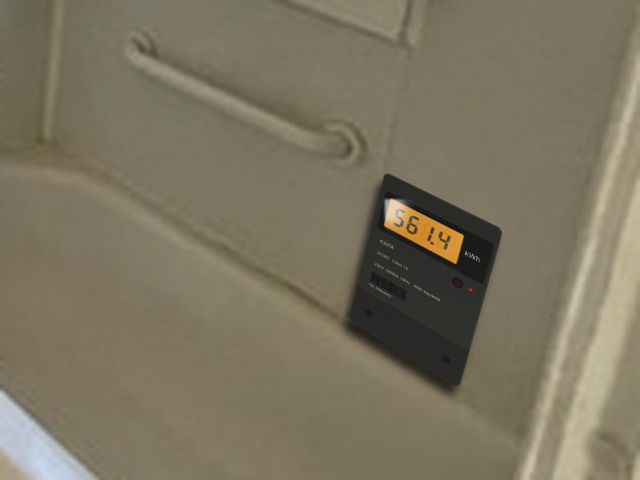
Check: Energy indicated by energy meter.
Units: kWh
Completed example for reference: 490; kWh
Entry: 561.4; kWh
